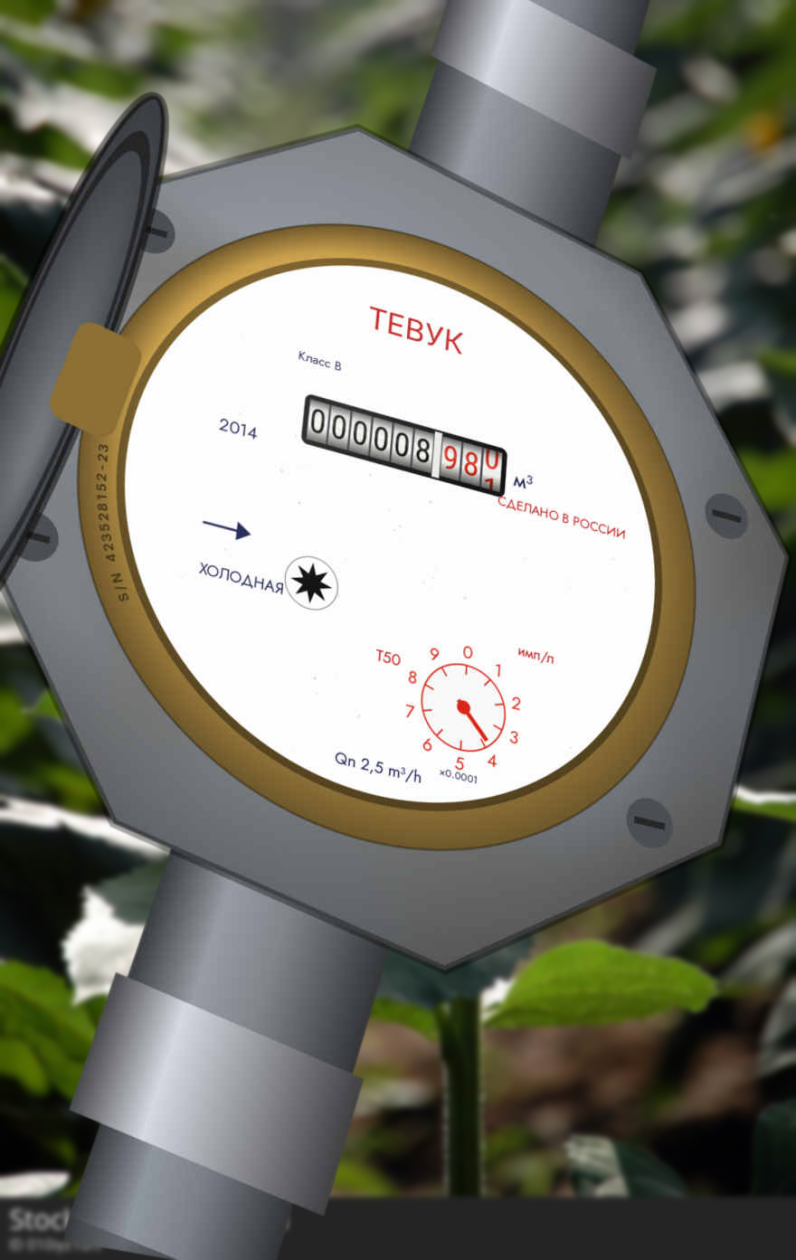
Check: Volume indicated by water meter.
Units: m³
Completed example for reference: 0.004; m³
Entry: 8.9803; m³
